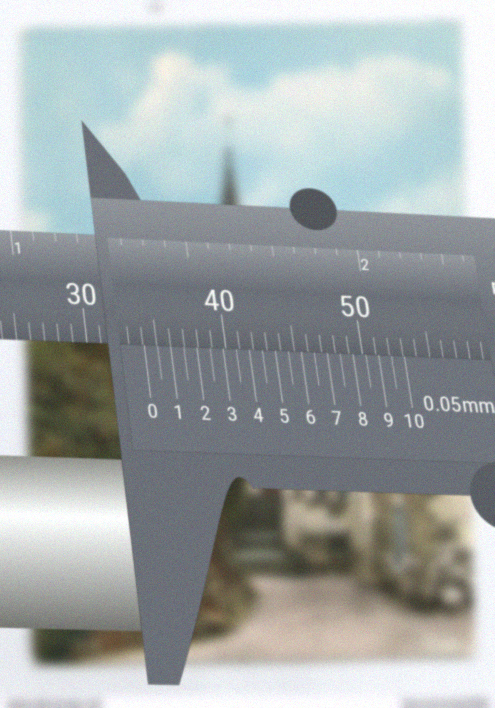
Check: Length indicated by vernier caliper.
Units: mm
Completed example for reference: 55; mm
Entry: 34.1; mm
